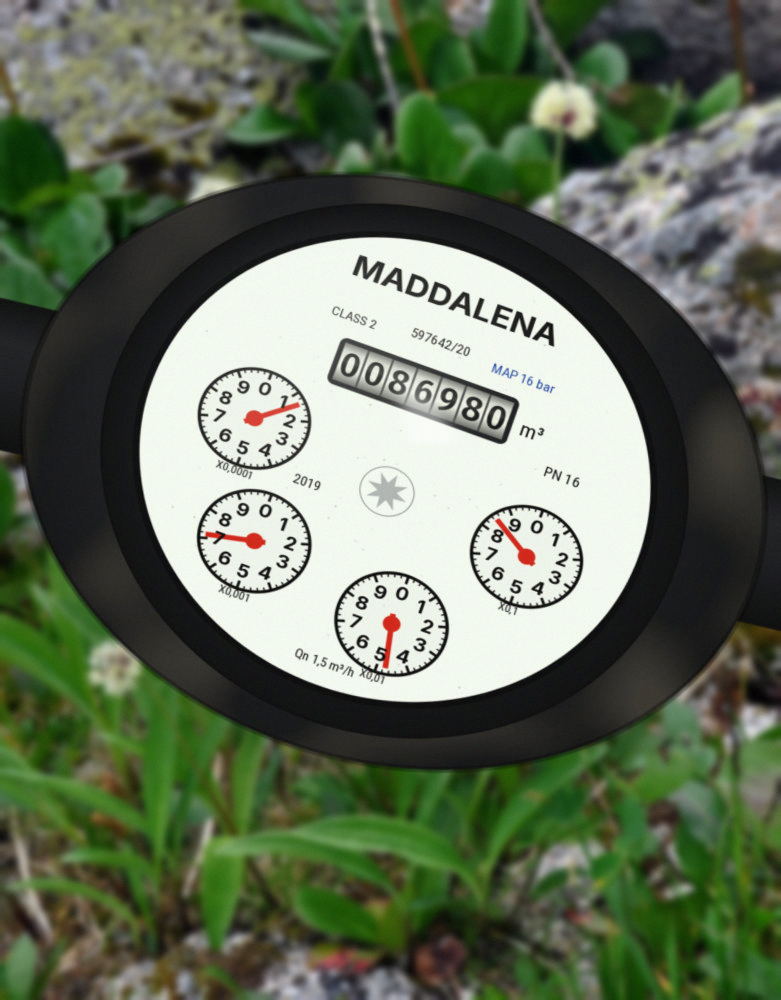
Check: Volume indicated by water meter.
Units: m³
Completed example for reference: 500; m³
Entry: 86980.8471; m³
